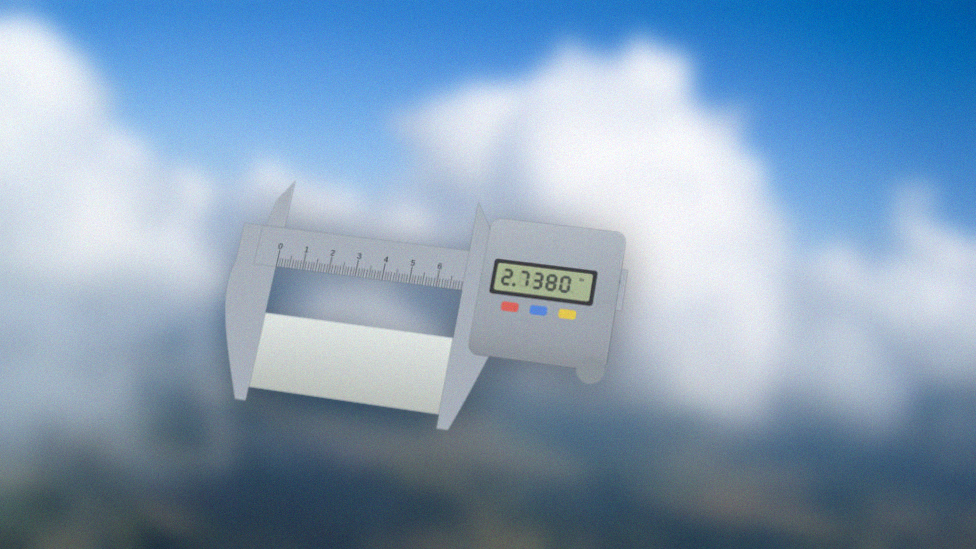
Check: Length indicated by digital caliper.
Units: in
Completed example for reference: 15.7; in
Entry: 2.7380; in
